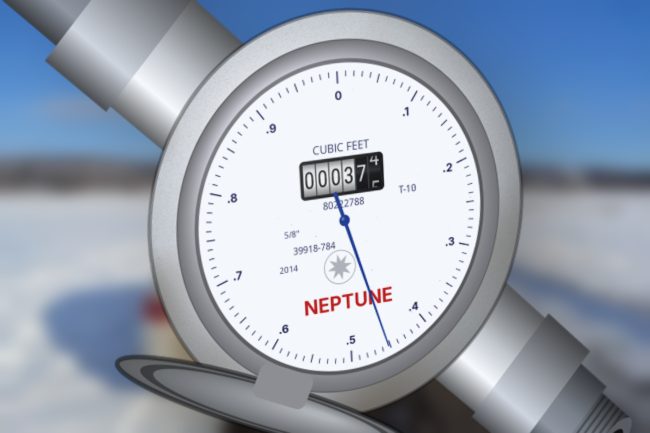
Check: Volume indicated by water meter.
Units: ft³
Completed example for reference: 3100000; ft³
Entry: 374.45; ft³
